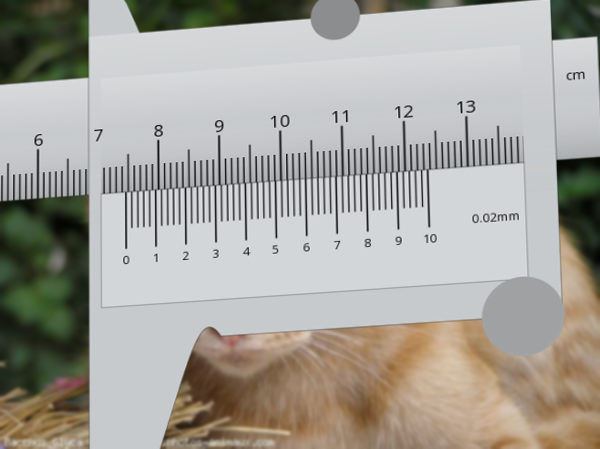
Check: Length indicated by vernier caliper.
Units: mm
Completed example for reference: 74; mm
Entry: 74.6; mm
